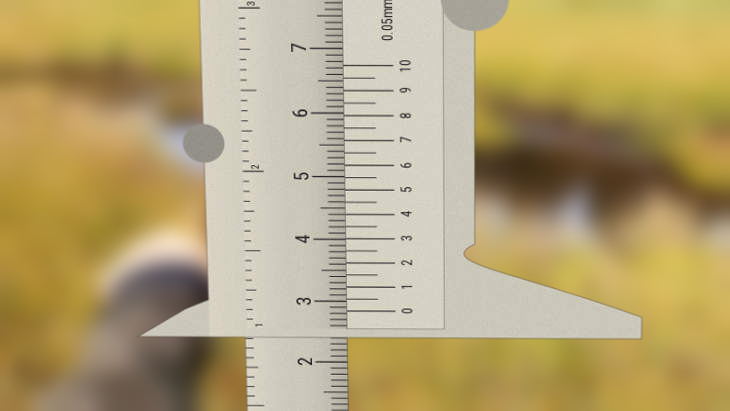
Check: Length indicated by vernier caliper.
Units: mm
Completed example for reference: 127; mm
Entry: 28.4; mm
